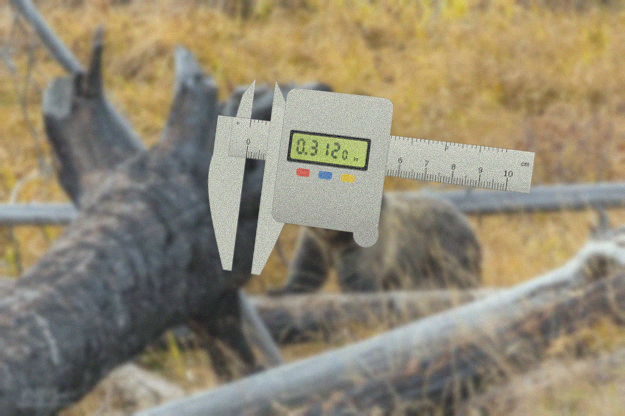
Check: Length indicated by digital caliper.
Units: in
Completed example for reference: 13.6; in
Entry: 0.3120; in
